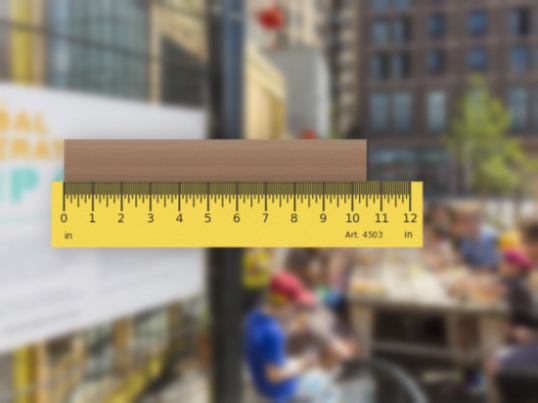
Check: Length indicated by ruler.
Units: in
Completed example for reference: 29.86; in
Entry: 10.5; in
